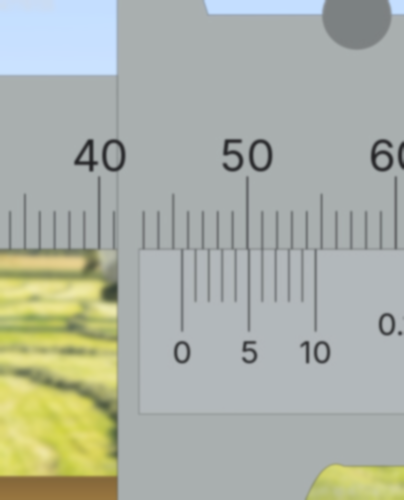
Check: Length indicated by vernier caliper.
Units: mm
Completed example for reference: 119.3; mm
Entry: 45.6; mm
